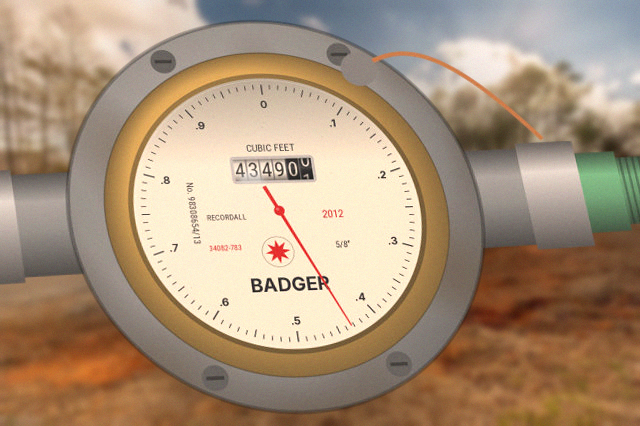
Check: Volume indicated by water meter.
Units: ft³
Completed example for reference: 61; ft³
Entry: 434900.43; ft³
